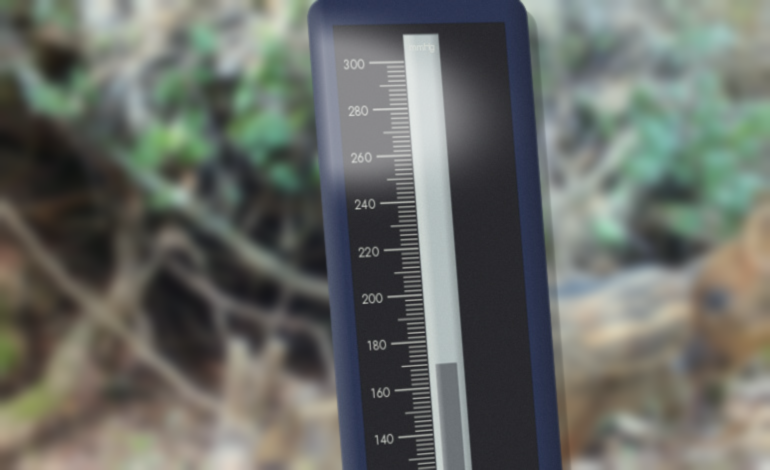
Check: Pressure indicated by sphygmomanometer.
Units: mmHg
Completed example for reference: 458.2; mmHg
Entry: 170; mmHg
